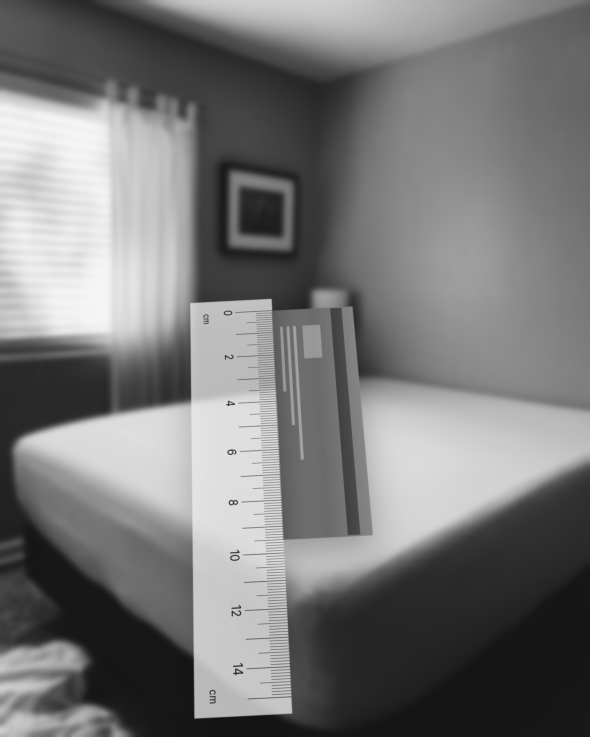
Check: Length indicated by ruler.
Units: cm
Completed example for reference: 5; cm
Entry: 9.5; cm
